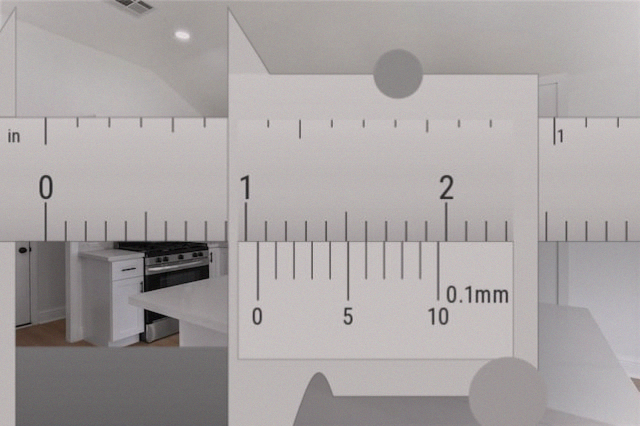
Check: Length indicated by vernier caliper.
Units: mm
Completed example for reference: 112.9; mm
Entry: 10.6; mm
